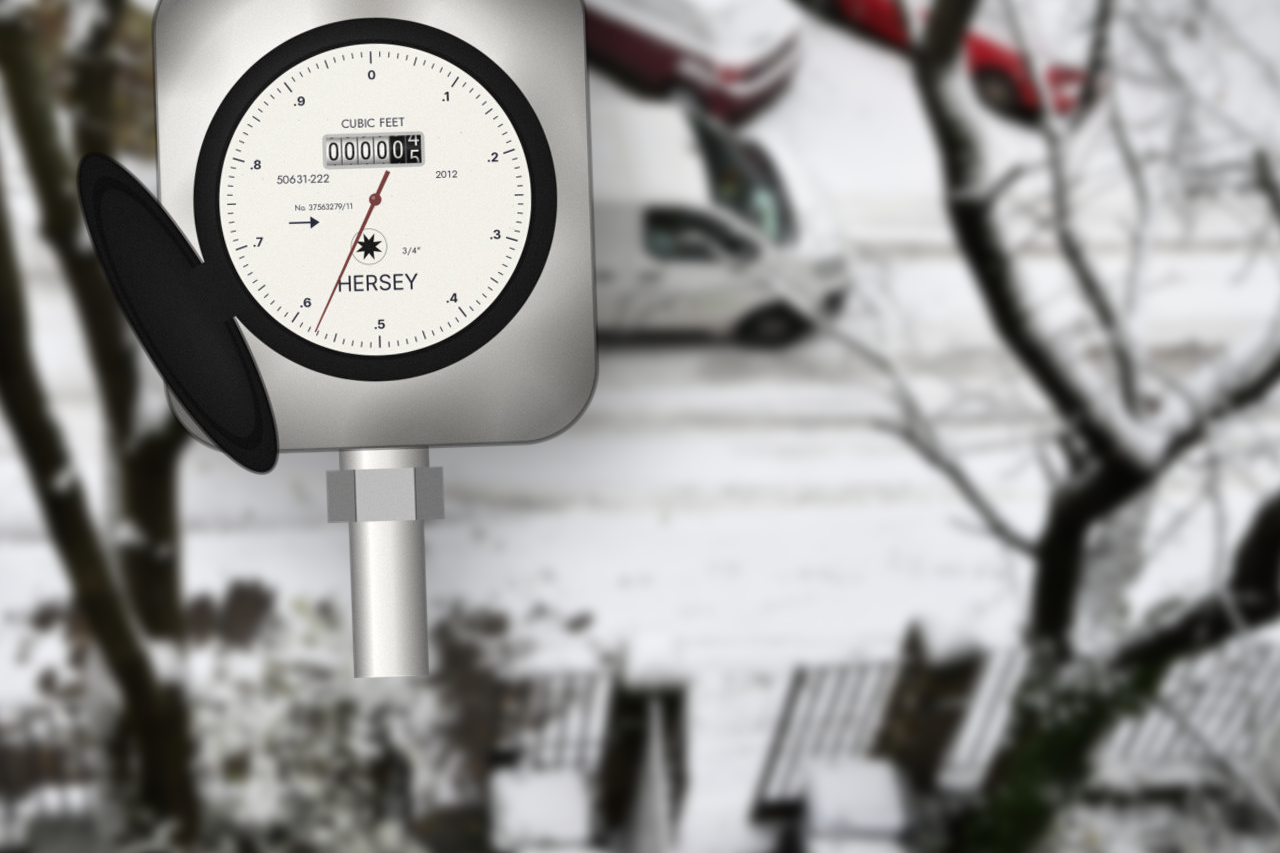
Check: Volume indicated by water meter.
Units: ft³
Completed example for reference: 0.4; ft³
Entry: 4.57; ft³
